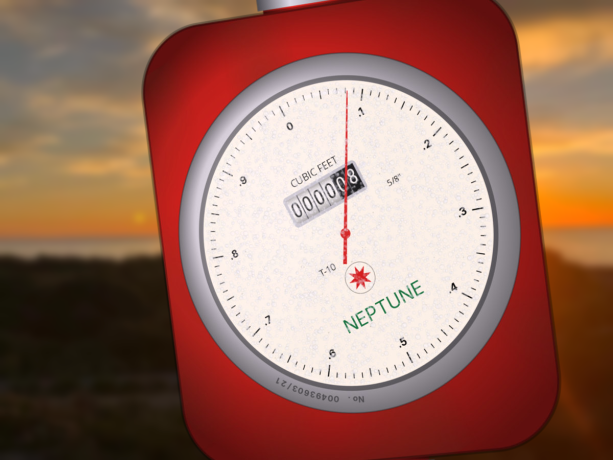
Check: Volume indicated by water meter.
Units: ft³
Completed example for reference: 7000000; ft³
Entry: 8.08; ft³
